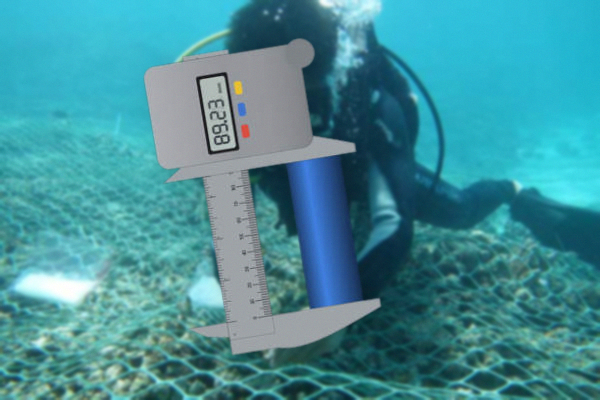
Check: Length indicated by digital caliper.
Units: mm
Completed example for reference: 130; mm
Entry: 89.23; mm
